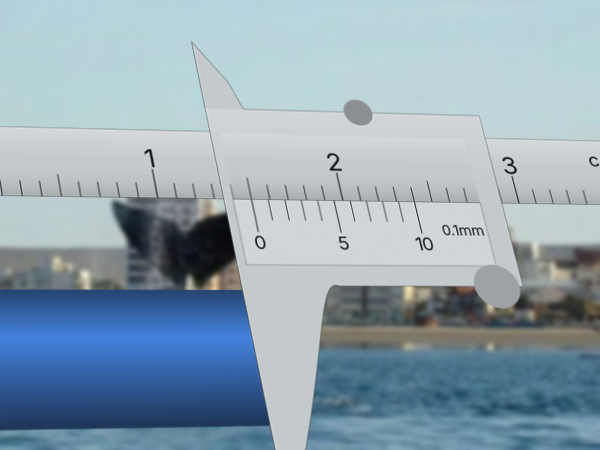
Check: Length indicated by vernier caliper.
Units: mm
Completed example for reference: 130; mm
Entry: 15.0; mm
